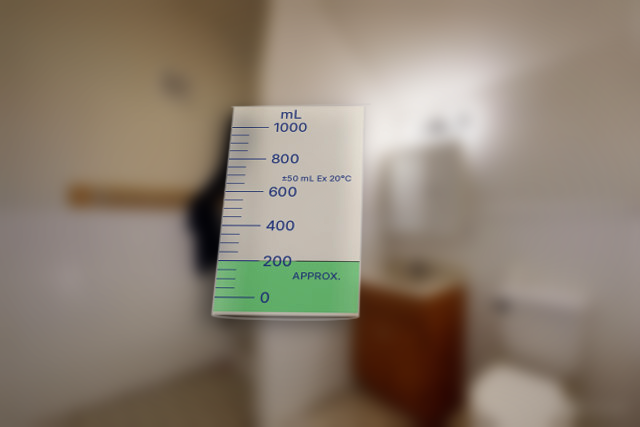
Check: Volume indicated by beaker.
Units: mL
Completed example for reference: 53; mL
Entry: 200; mL
